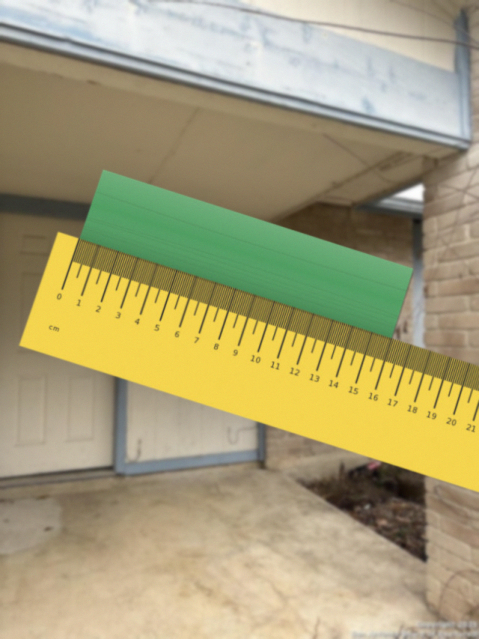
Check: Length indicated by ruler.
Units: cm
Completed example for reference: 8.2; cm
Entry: 16; cm
